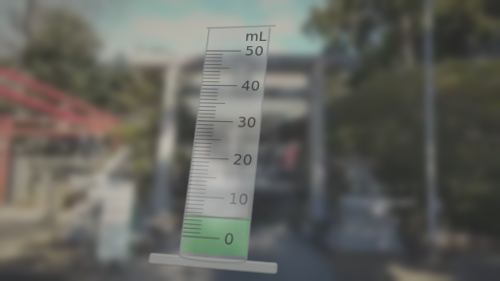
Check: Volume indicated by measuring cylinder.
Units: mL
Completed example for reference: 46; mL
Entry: 5; mL
